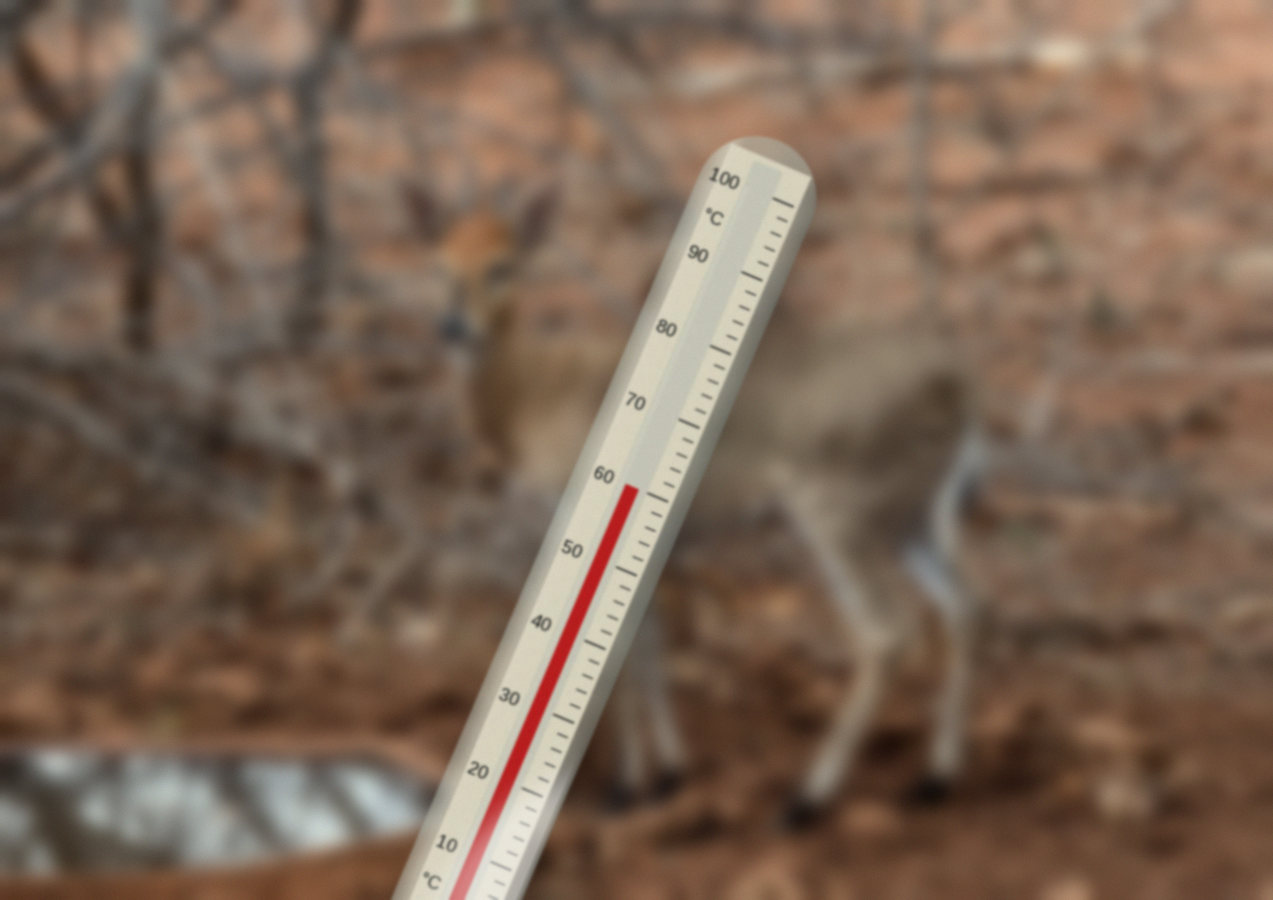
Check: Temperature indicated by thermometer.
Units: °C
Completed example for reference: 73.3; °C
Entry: 60; °C
